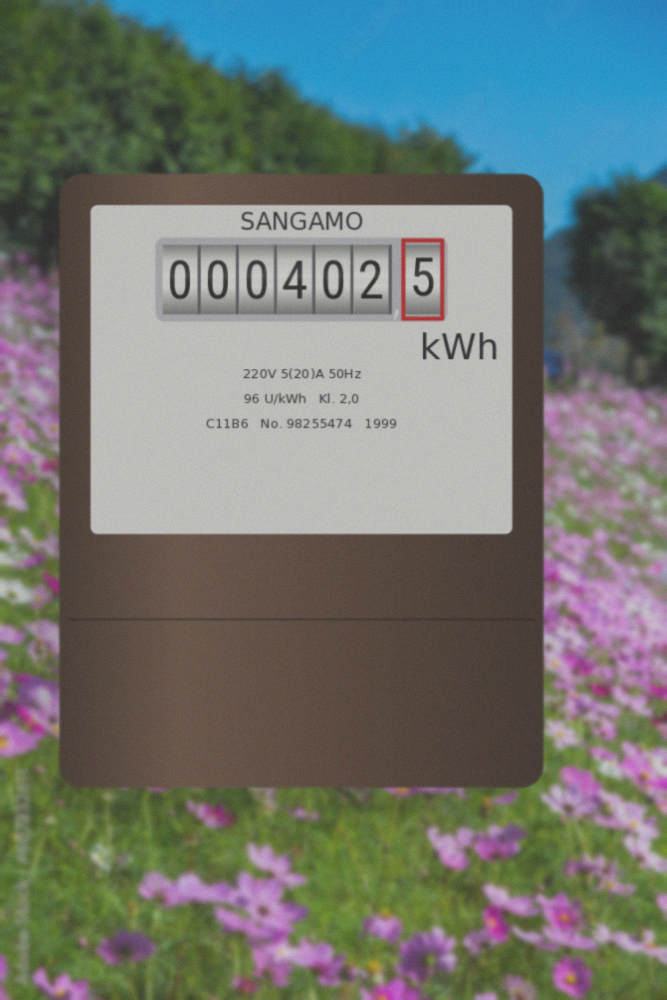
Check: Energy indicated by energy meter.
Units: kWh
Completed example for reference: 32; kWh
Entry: 402.5; kWh
